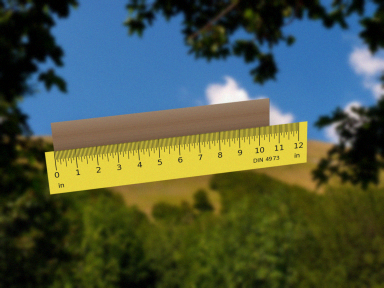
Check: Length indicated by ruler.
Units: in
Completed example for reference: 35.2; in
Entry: 10.5; in
